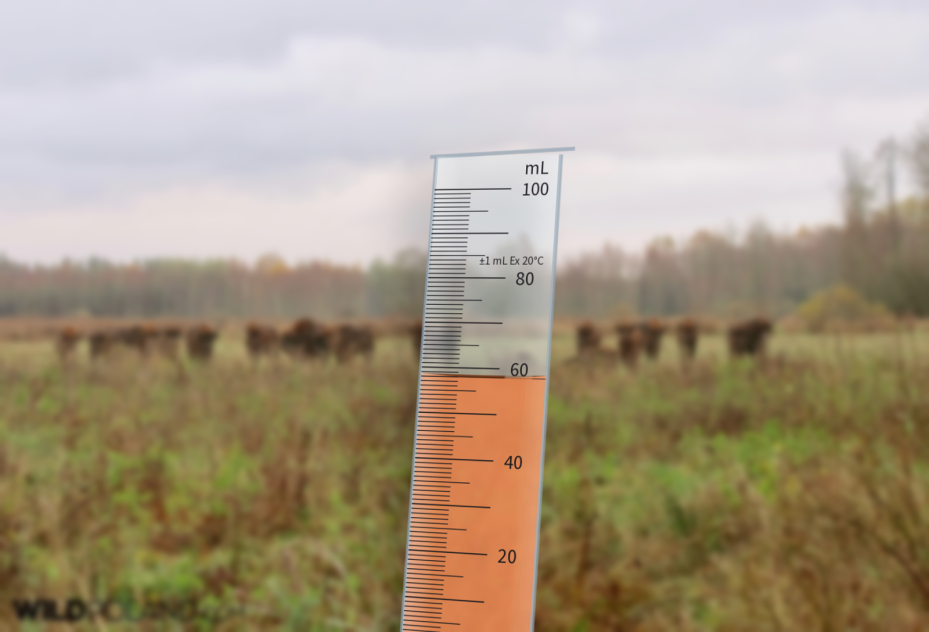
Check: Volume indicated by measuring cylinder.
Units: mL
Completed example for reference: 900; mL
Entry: 58; mL
